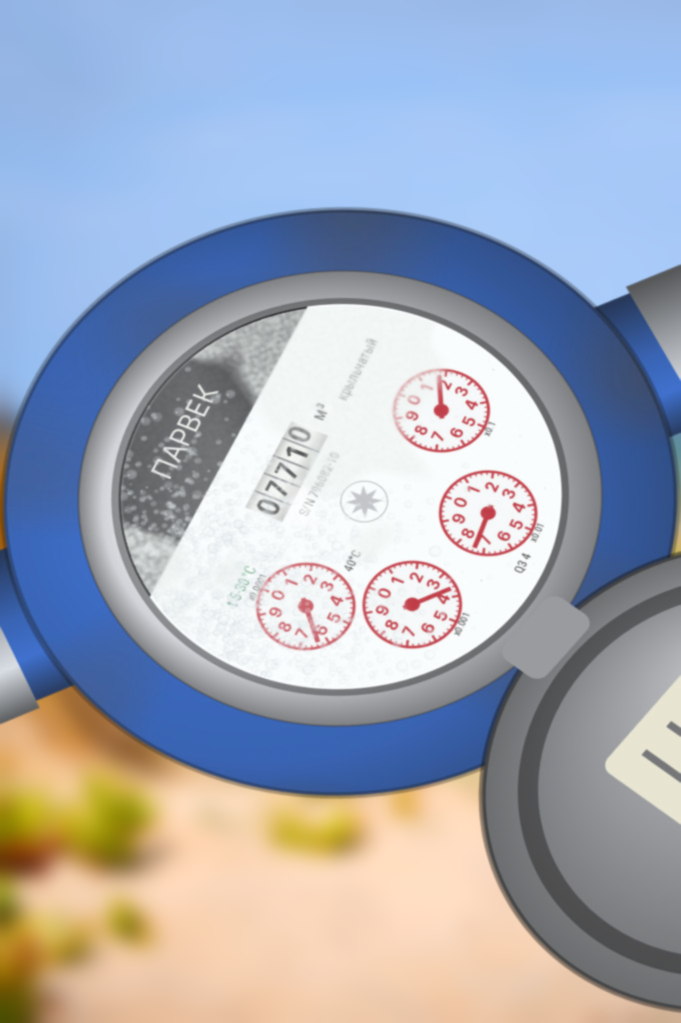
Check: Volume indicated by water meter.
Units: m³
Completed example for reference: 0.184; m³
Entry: 7710.1736; m³
